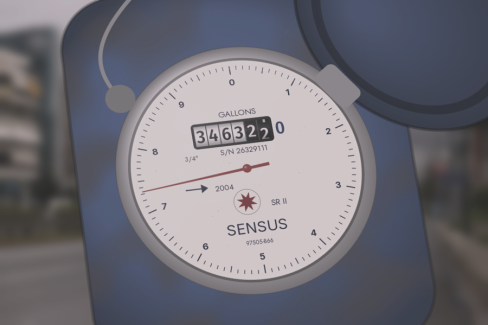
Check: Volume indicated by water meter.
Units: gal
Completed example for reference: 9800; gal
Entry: 3463217.3; gal
